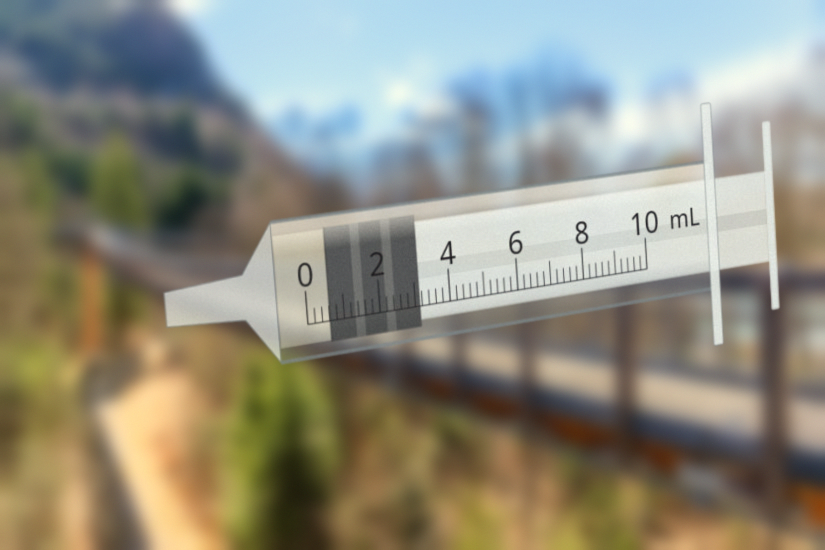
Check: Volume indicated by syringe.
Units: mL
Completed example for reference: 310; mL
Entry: 0.6; mL
